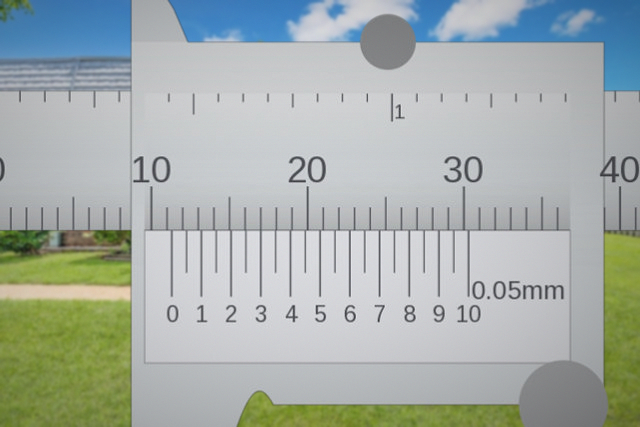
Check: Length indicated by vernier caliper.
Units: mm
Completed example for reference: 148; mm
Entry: 11.3; mm
